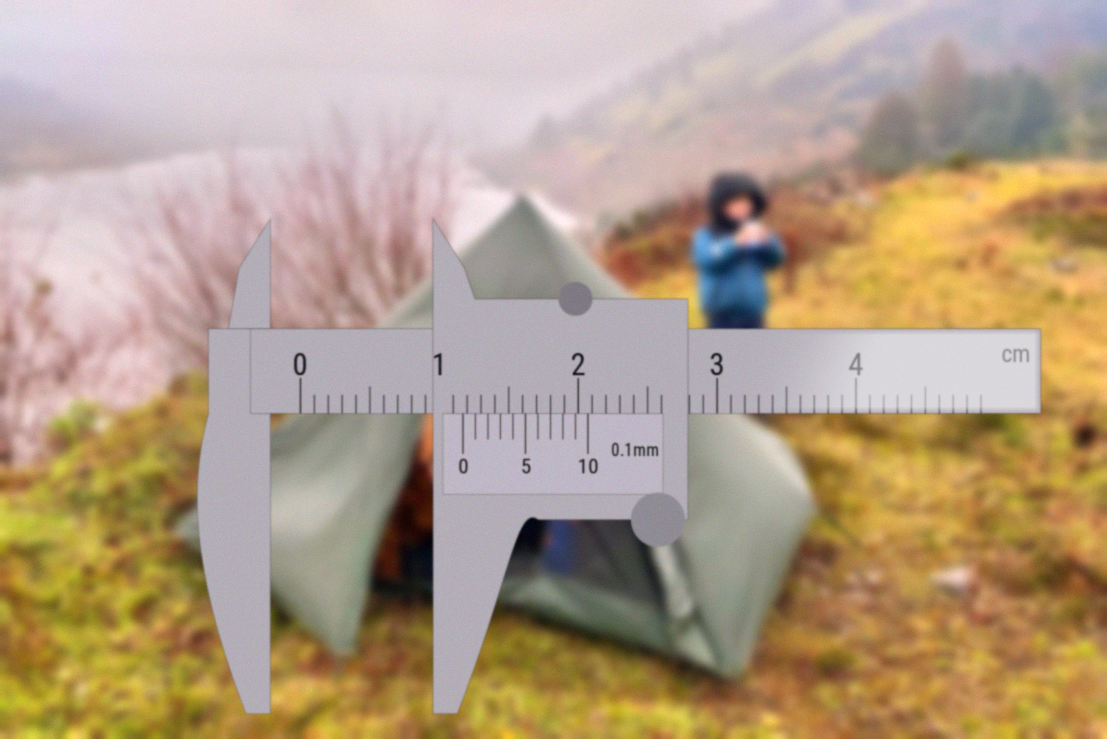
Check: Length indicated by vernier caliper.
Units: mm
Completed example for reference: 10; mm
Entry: 11.7; mm
